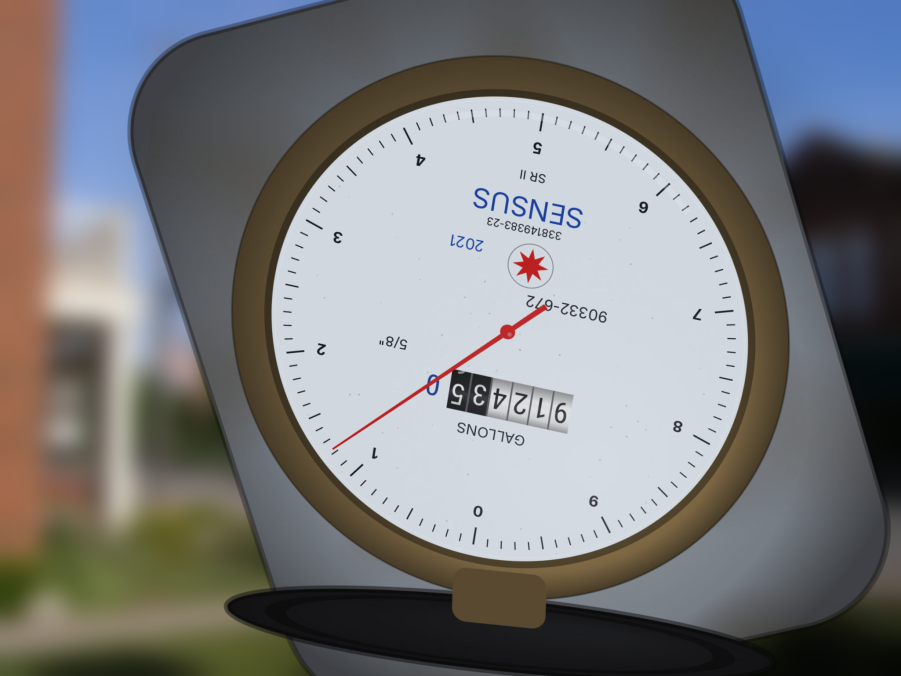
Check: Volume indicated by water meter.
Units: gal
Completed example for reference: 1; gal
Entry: 9124351.2; gal
